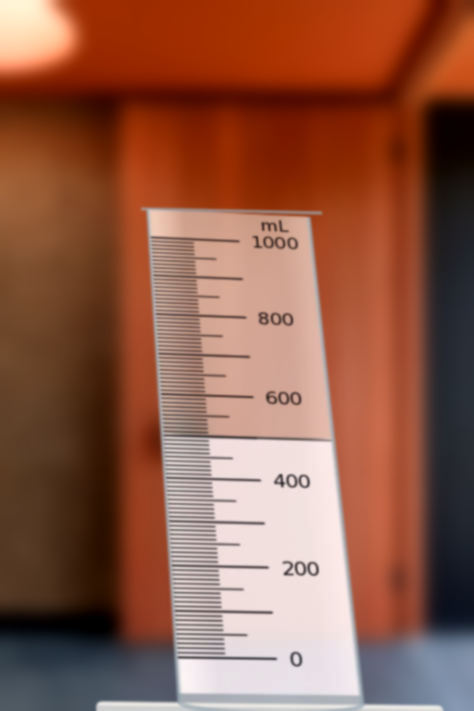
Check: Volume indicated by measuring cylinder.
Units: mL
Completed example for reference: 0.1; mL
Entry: 500; mL
